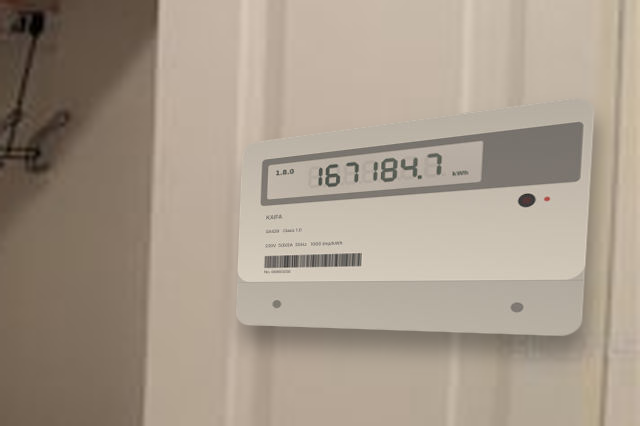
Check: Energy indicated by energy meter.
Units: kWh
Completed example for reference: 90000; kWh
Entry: 167184.7; kWh
